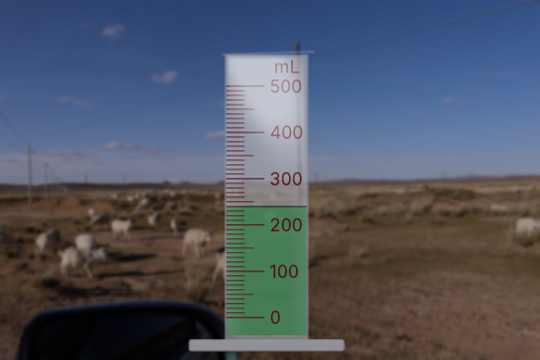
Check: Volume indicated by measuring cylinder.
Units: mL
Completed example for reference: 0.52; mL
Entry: 240; mL
